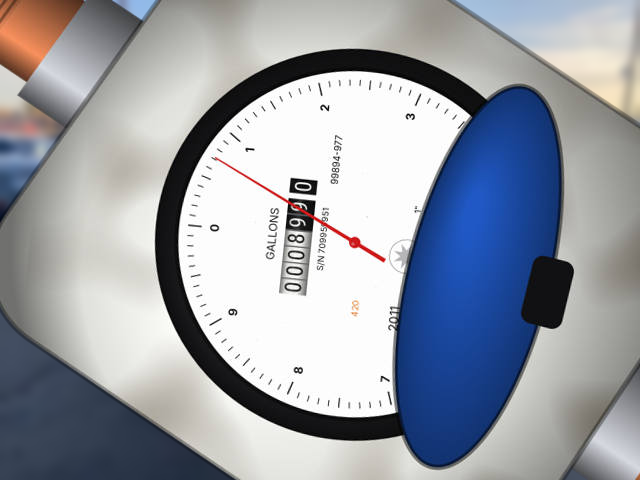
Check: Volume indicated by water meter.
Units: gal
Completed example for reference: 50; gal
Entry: 8990.7; gal
